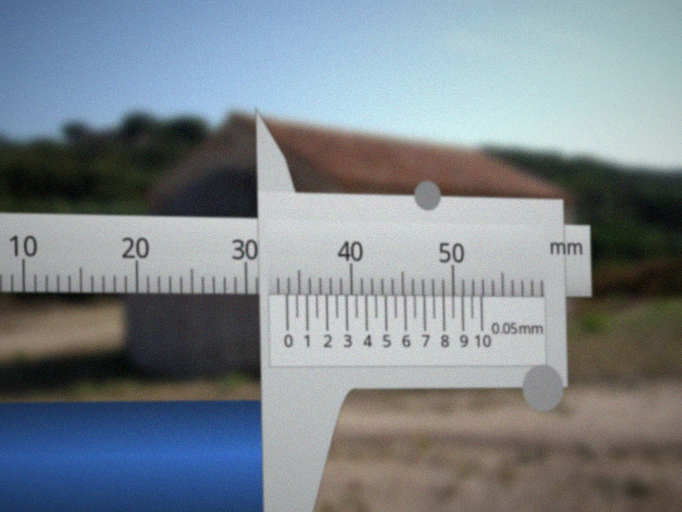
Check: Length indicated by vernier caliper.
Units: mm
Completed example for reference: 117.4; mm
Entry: 33.8; mm
